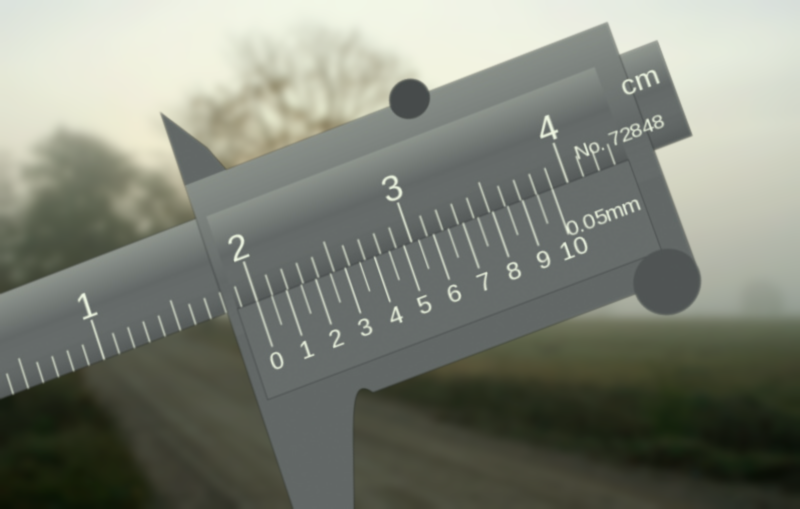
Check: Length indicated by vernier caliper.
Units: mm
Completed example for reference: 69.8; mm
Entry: 20.0; mm
